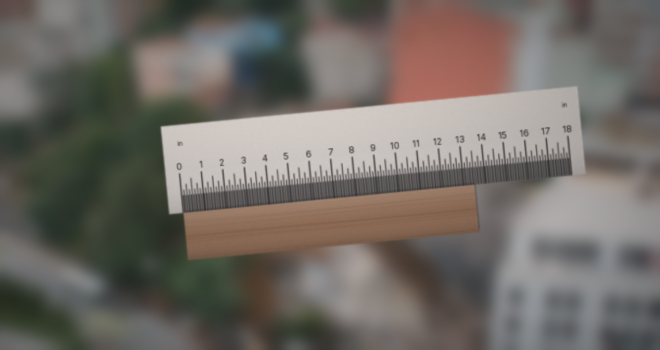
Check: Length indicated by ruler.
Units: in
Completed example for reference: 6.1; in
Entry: 13.5; in
